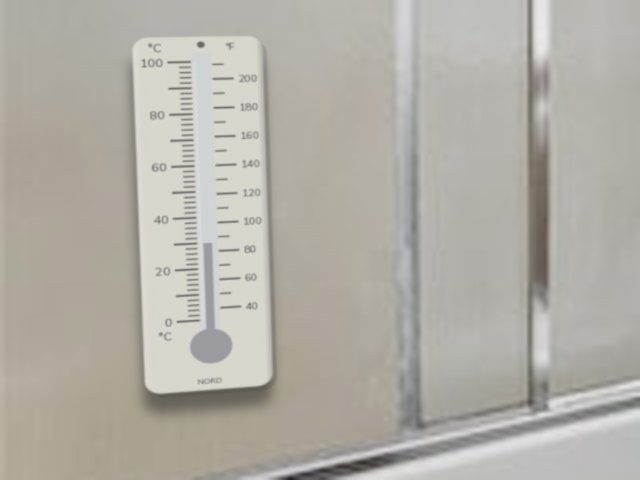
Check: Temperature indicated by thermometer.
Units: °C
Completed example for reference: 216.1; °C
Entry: 30; °C
